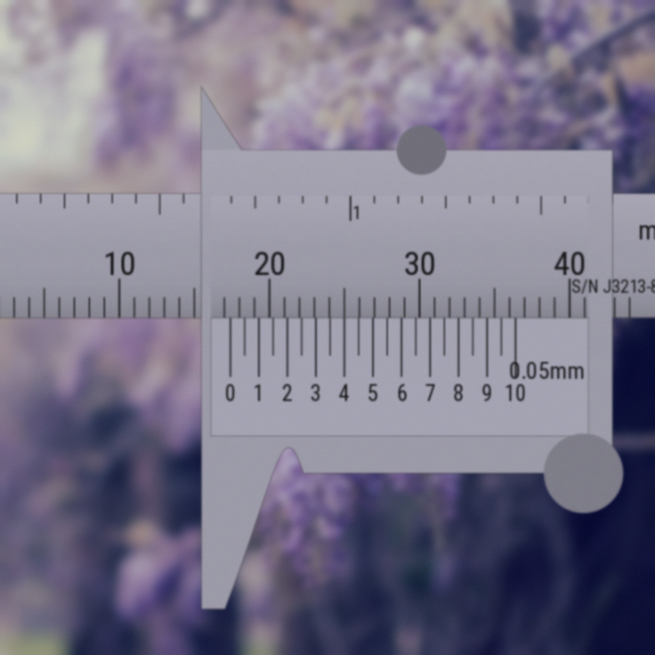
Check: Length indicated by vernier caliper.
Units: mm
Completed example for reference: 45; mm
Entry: 17.4; mm
